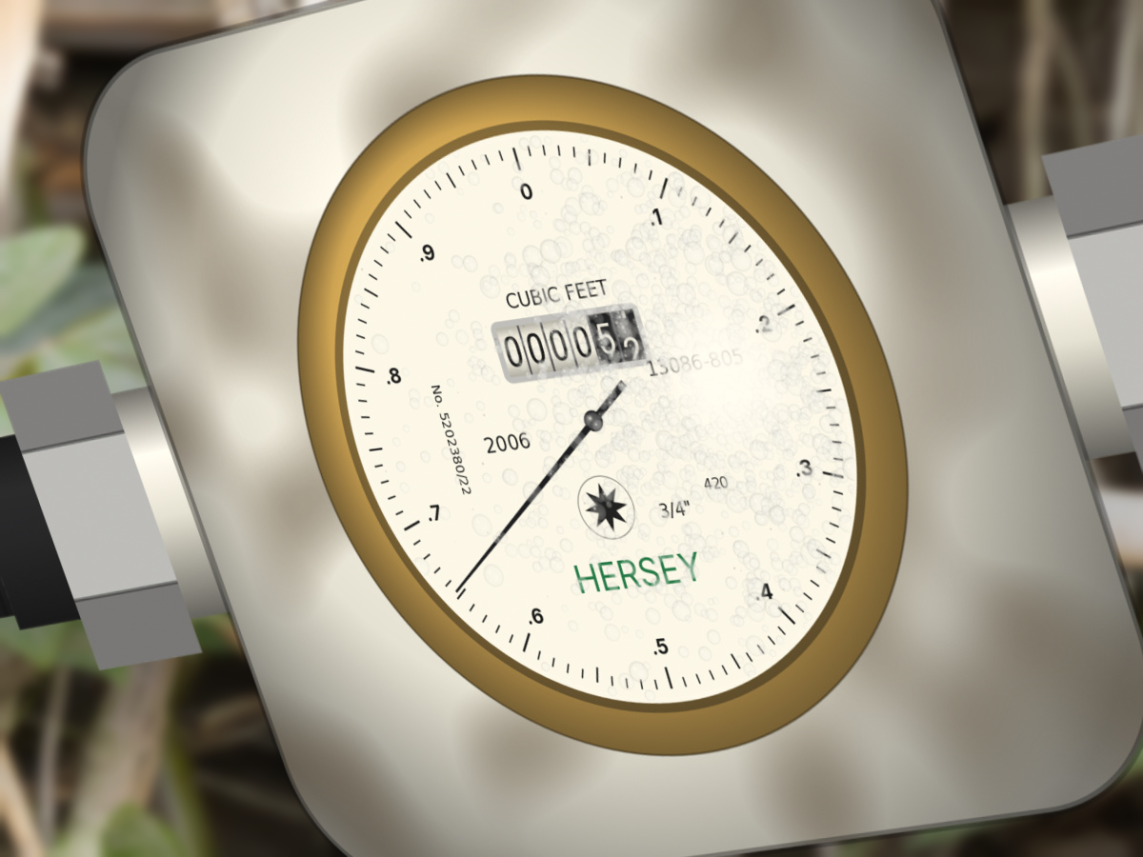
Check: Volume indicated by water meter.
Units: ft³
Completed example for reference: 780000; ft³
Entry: 51.65; ft³
